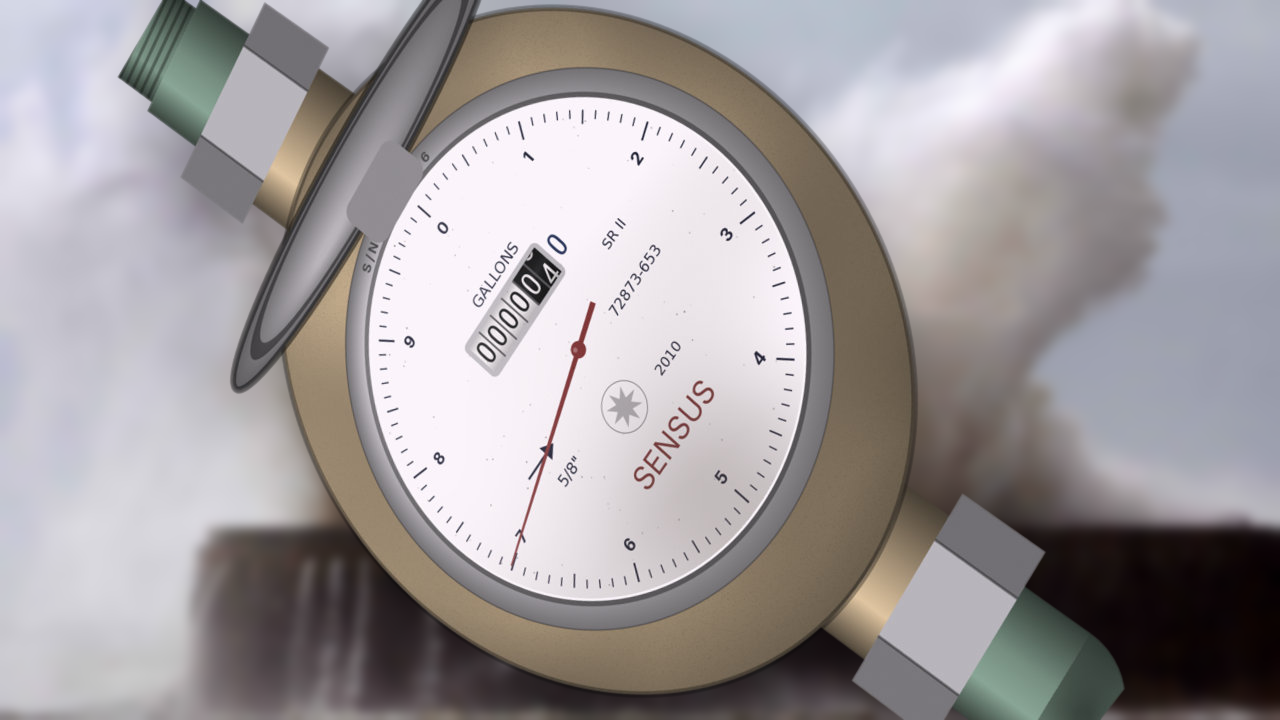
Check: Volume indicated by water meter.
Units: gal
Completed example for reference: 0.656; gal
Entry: 37.0; gal
